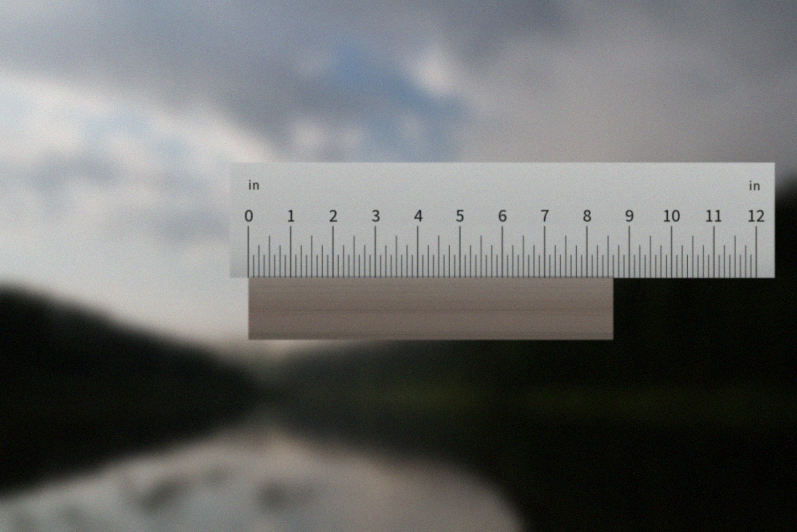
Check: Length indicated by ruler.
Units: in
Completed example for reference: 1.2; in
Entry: 8.625; in
